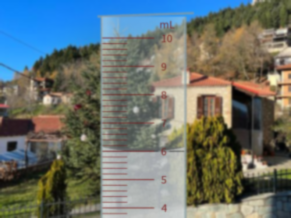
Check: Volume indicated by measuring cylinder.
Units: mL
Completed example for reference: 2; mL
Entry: 6; mL
